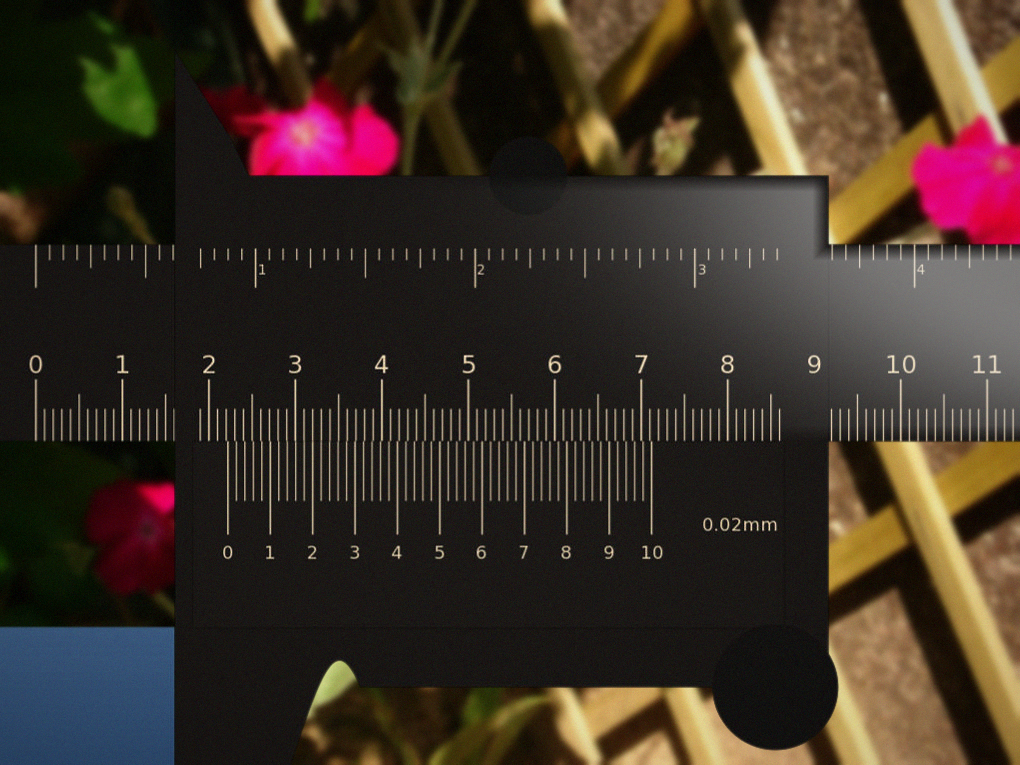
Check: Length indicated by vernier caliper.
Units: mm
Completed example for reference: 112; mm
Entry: 22.2; mm
